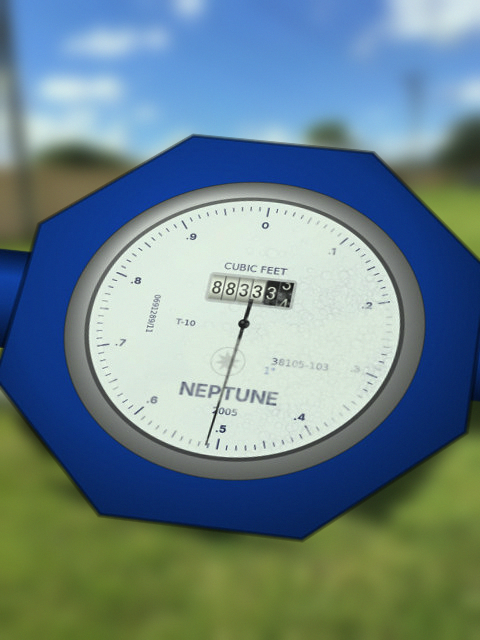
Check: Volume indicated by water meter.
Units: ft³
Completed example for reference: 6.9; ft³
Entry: 883333.51; ft³
